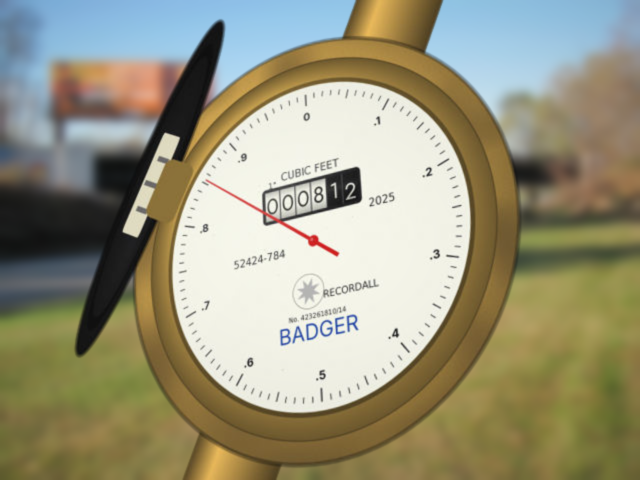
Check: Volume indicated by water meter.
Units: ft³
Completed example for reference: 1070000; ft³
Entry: 811.85; ft³
